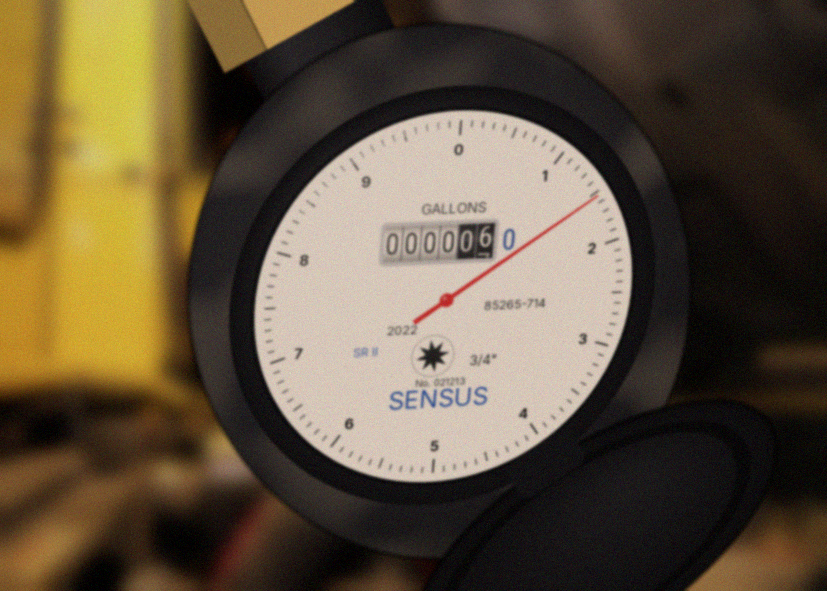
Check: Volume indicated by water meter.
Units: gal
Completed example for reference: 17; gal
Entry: 61.5; gal
